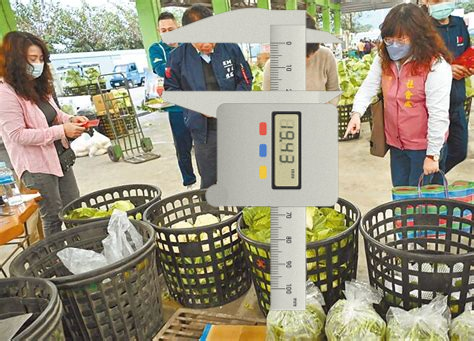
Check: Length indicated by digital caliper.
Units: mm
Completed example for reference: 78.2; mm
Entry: 19.43; mm
